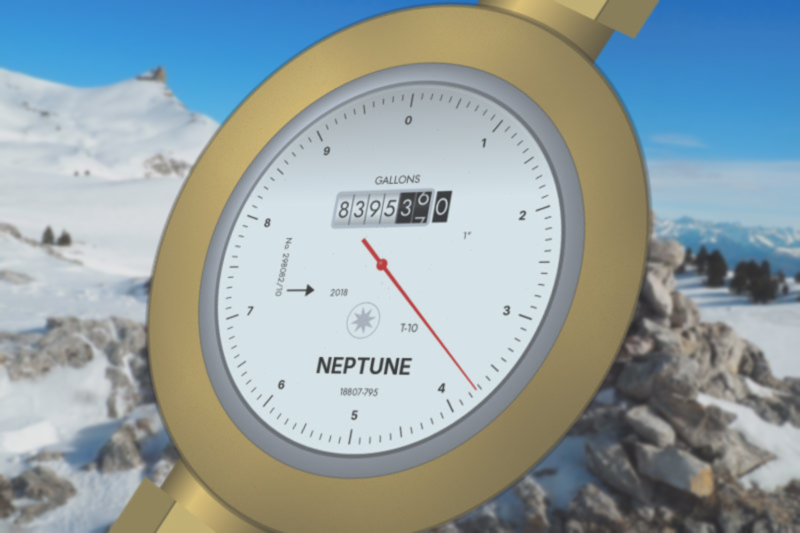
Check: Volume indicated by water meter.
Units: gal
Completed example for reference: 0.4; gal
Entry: 8395363.7; gal
